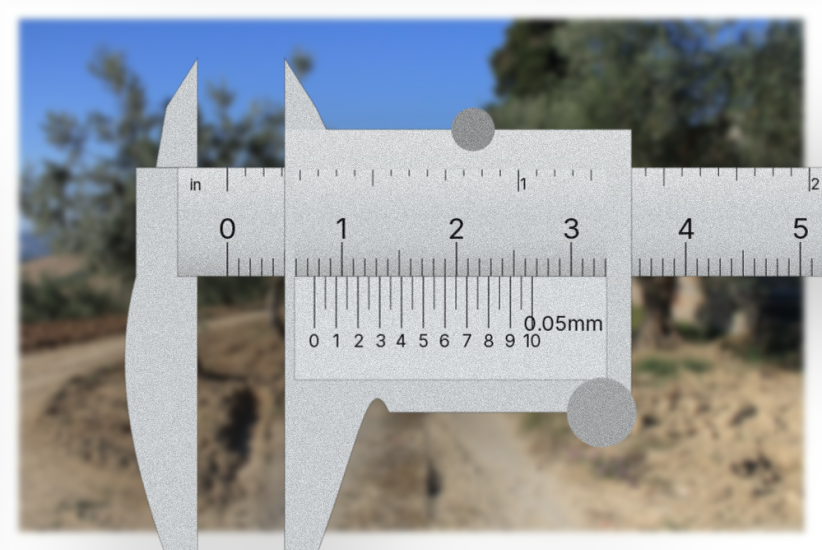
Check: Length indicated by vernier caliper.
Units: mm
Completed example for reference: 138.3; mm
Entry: 7.6; mm
